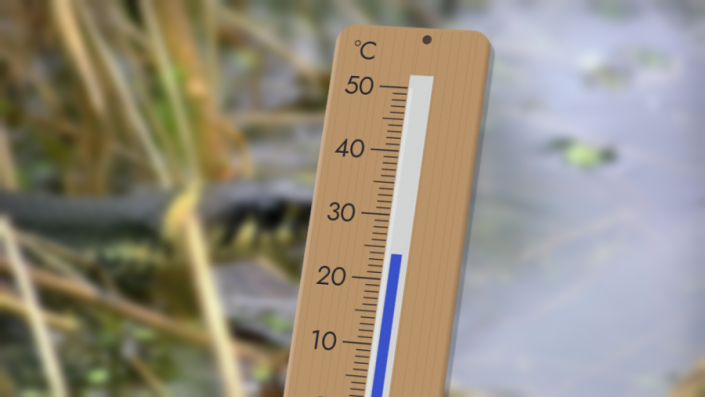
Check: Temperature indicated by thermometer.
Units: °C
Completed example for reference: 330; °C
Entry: 24; °C
